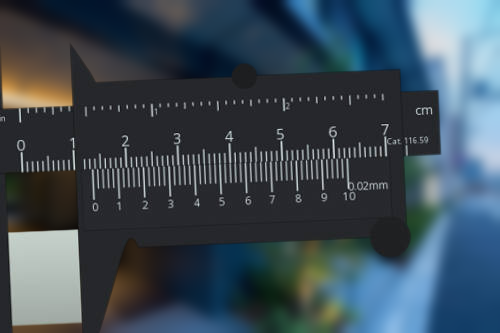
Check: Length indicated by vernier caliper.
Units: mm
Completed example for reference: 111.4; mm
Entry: 13.5; mm
